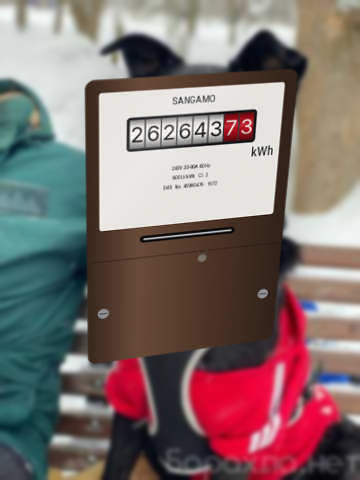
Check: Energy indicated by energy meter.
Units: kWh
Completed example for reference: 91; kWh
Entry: 262643.73; kWh
